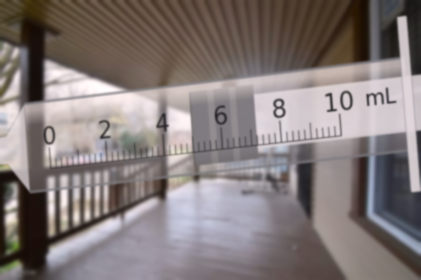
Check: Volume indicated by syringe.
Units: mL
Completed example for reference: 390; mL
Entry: 5; mL
